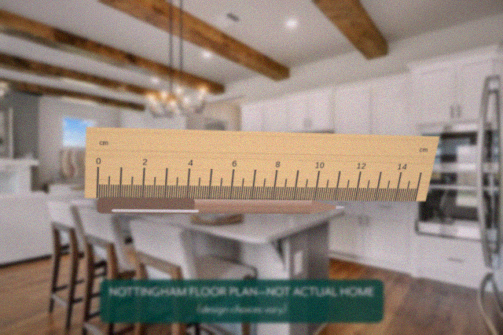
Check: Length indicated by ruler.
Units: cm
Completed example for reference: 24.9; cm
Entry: 11.5; cm
